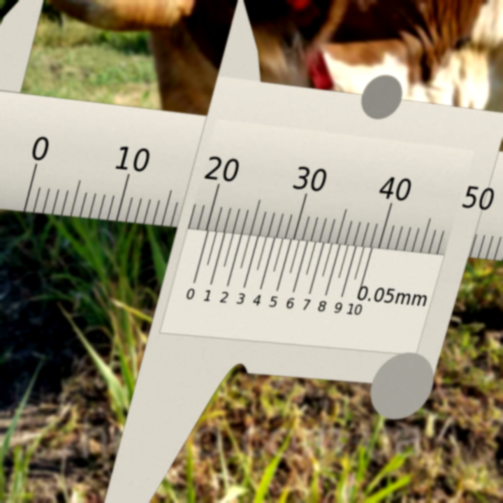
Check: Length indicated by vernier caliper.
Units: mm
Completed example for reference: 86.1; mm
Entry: 20.2; mm
